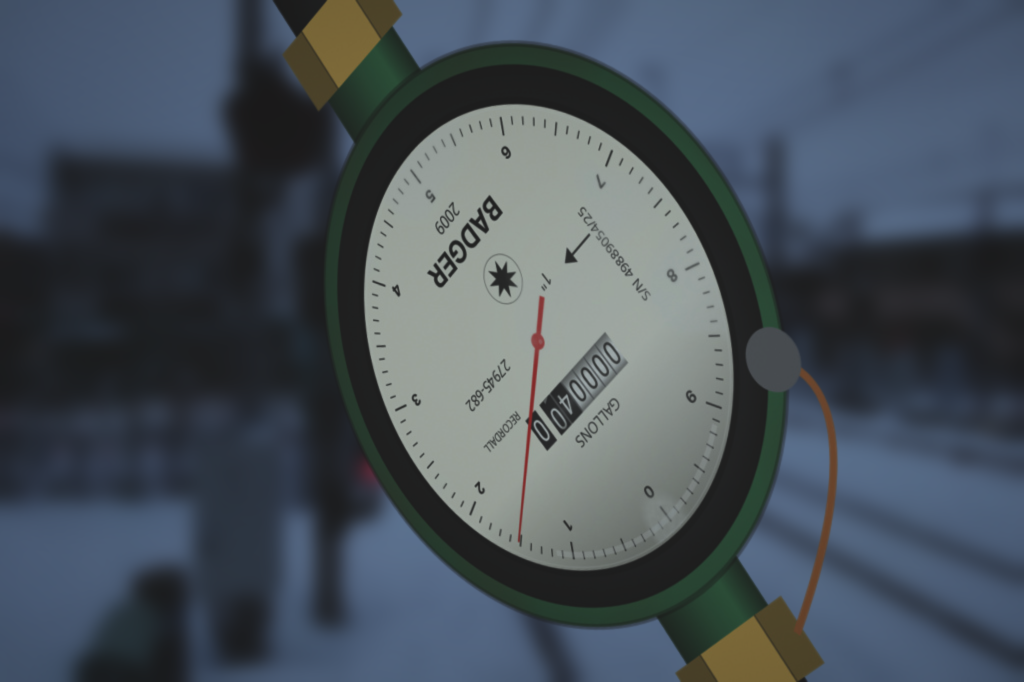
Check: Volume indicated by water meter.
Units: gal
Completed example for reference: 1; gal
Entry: 401.5; gal
